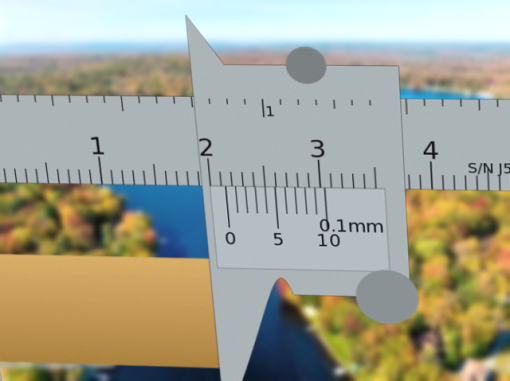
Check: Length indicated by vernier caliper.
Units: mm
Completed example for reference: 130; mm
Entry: 21.4; mm
